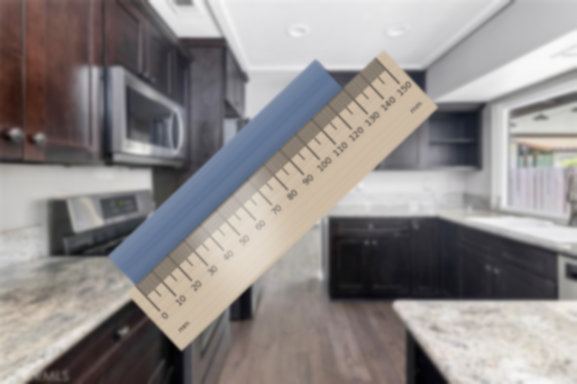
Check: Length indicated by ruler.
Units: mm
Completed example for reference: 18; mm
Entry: 130; mm
